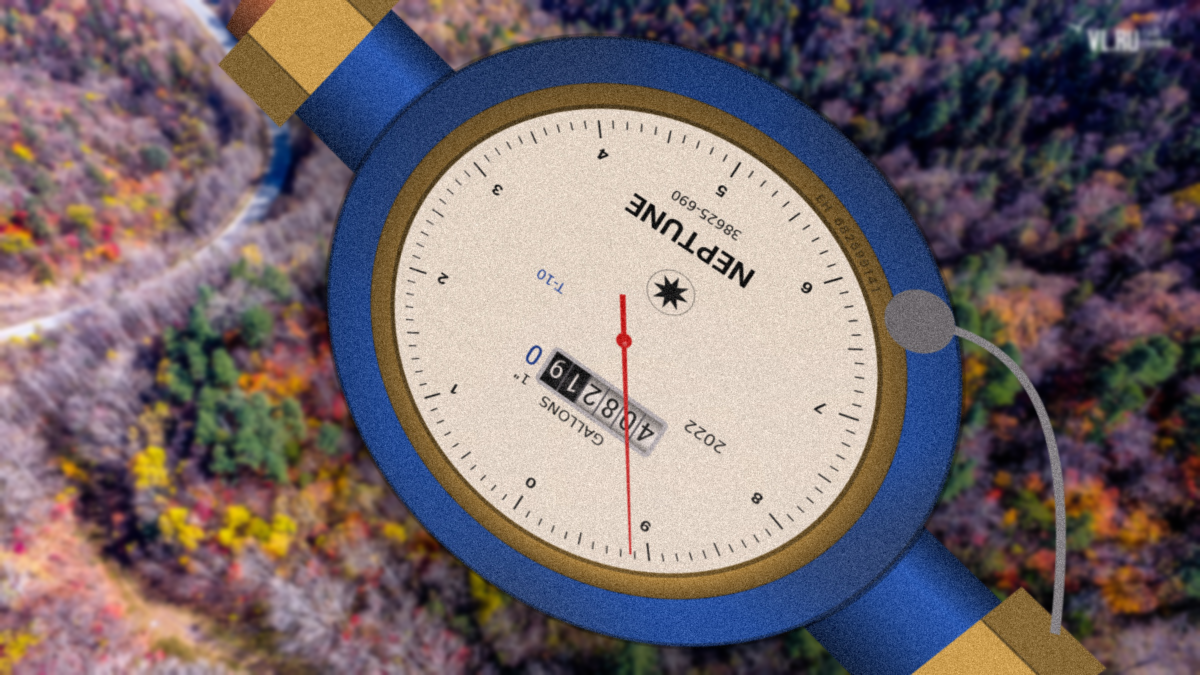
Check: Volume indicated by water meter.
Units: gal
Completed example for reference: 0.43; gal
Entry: 4082189.1; gal
